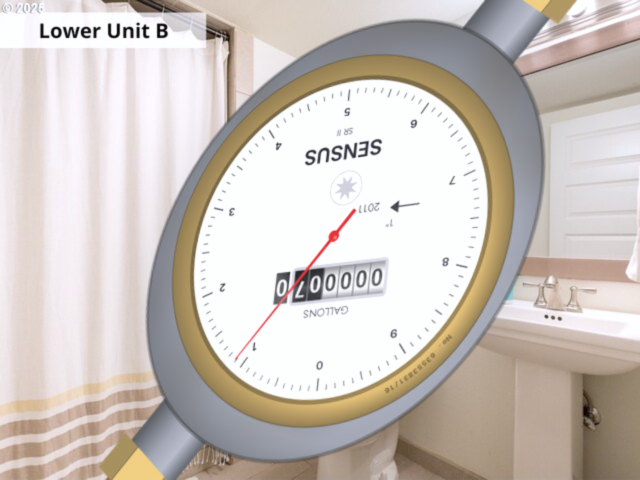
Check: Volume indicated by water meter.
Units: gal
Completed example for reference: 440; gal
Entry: 71.1; gal
